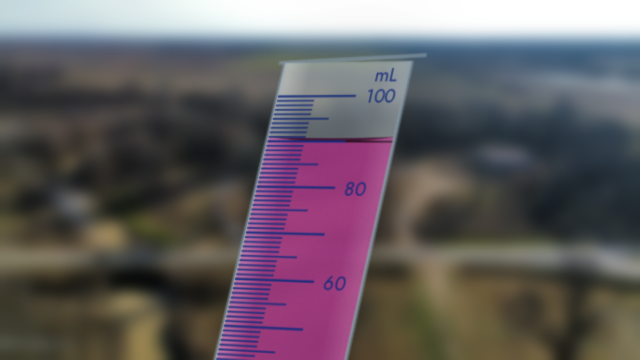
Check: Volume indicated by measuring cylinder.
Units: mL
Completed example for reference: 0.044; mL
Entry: 90; mL
